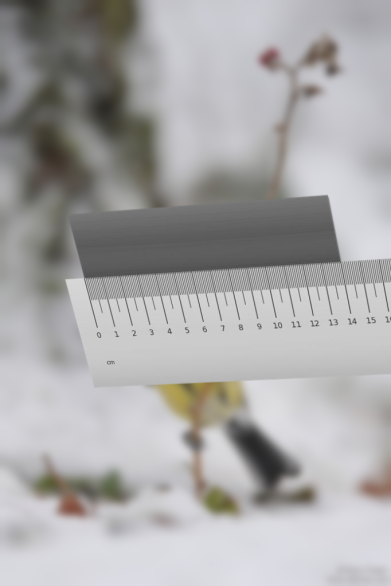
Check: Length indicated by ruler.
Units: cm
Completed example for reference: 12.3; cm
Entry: 14; cm
